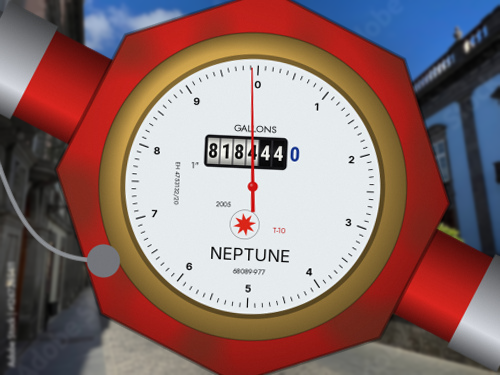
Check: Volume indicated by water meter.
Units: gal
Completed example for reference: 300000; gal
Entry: 8184439.9; gal
